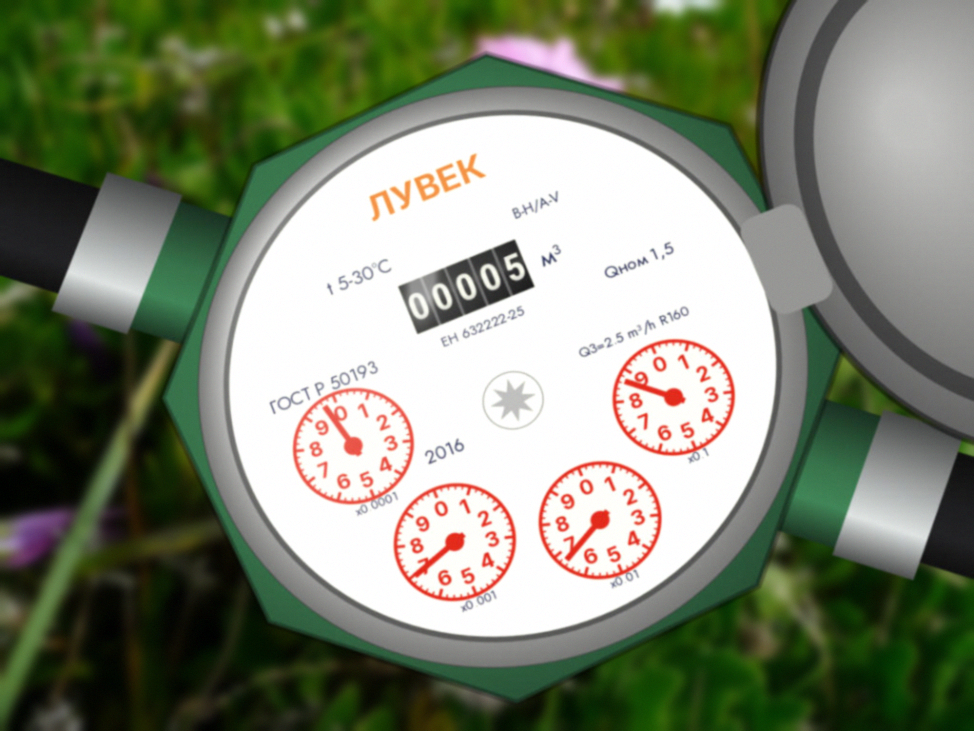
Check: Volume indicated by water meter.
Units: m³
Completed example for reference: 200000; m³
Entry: 5.8669; m³
